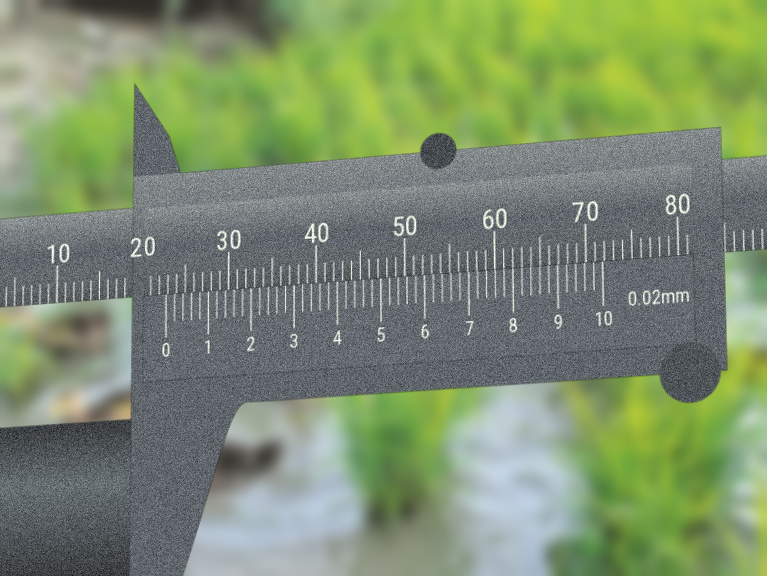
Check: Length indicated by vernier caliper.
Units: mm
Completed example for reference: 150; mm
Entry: 22.8; mm
